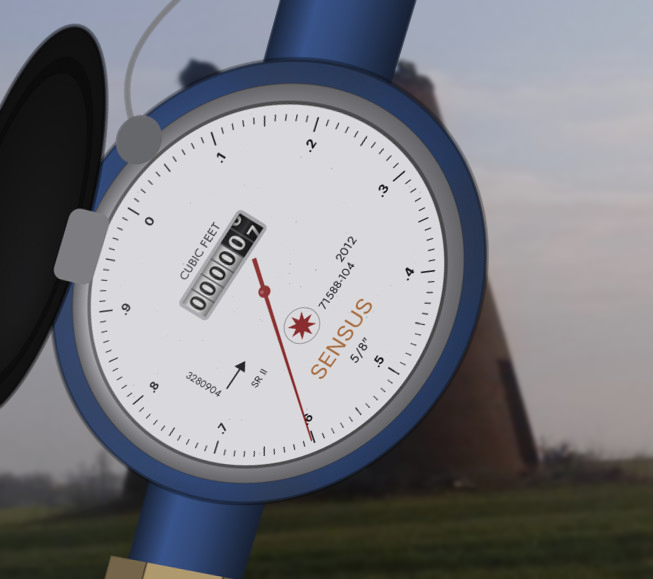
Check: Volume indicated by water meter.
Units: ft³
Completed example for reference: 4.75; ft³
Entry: 6.60; ft³
